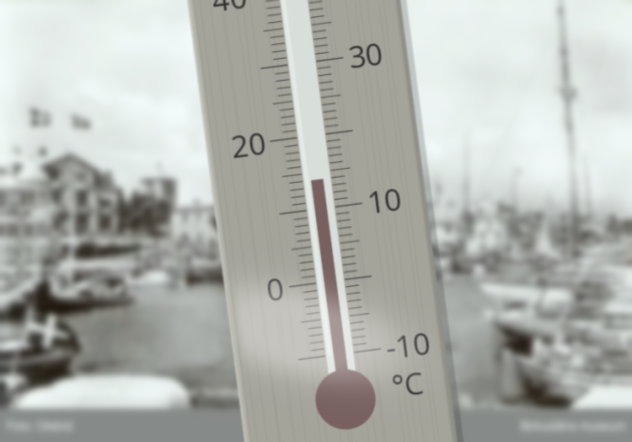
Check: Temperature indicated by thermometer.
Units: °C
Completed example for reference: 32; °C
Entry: 14; °C
